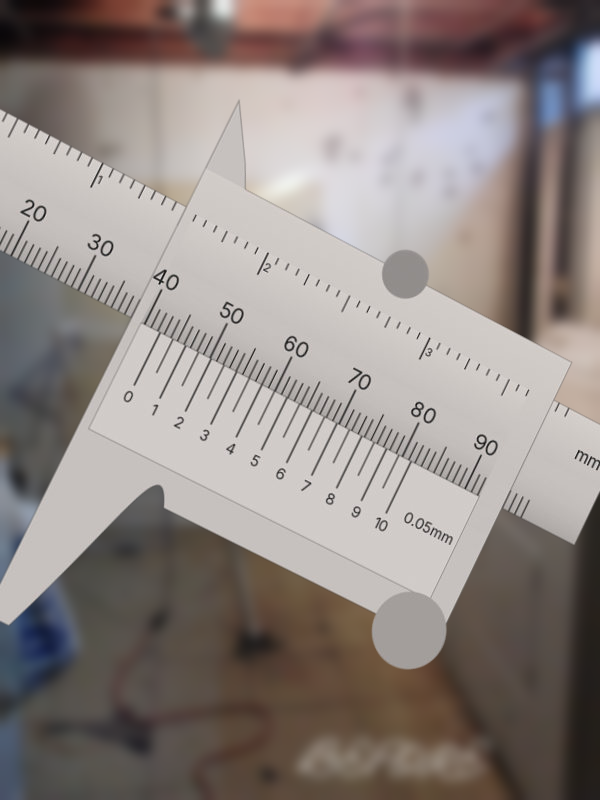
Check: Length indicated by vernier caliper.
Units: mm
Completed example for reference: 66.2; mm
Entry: 42.4; mm
